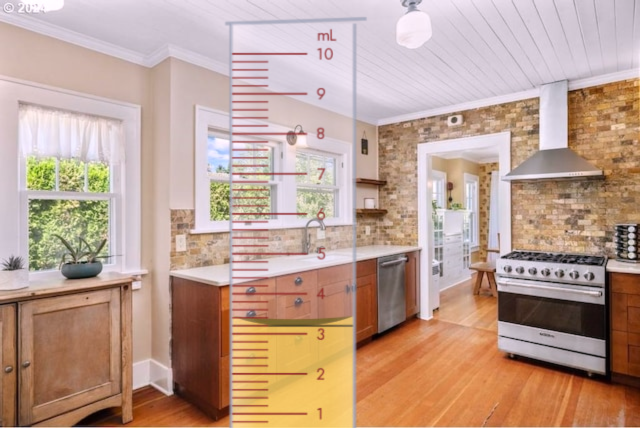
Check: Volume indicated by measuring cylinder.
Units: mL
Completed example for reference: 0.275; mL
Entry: 3.2; mL
